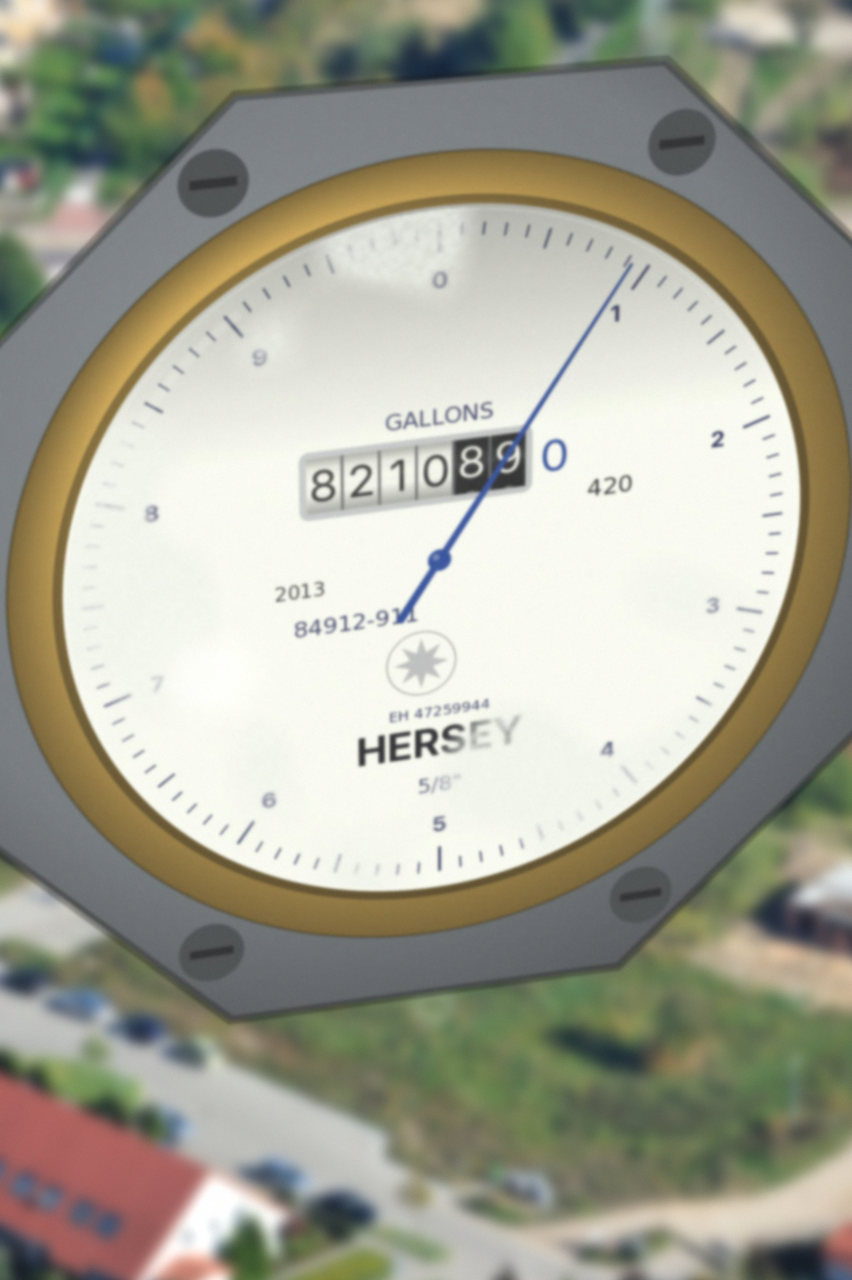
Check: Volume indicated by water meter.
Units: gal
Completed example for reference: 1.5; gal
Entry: 8210890.9; gal
